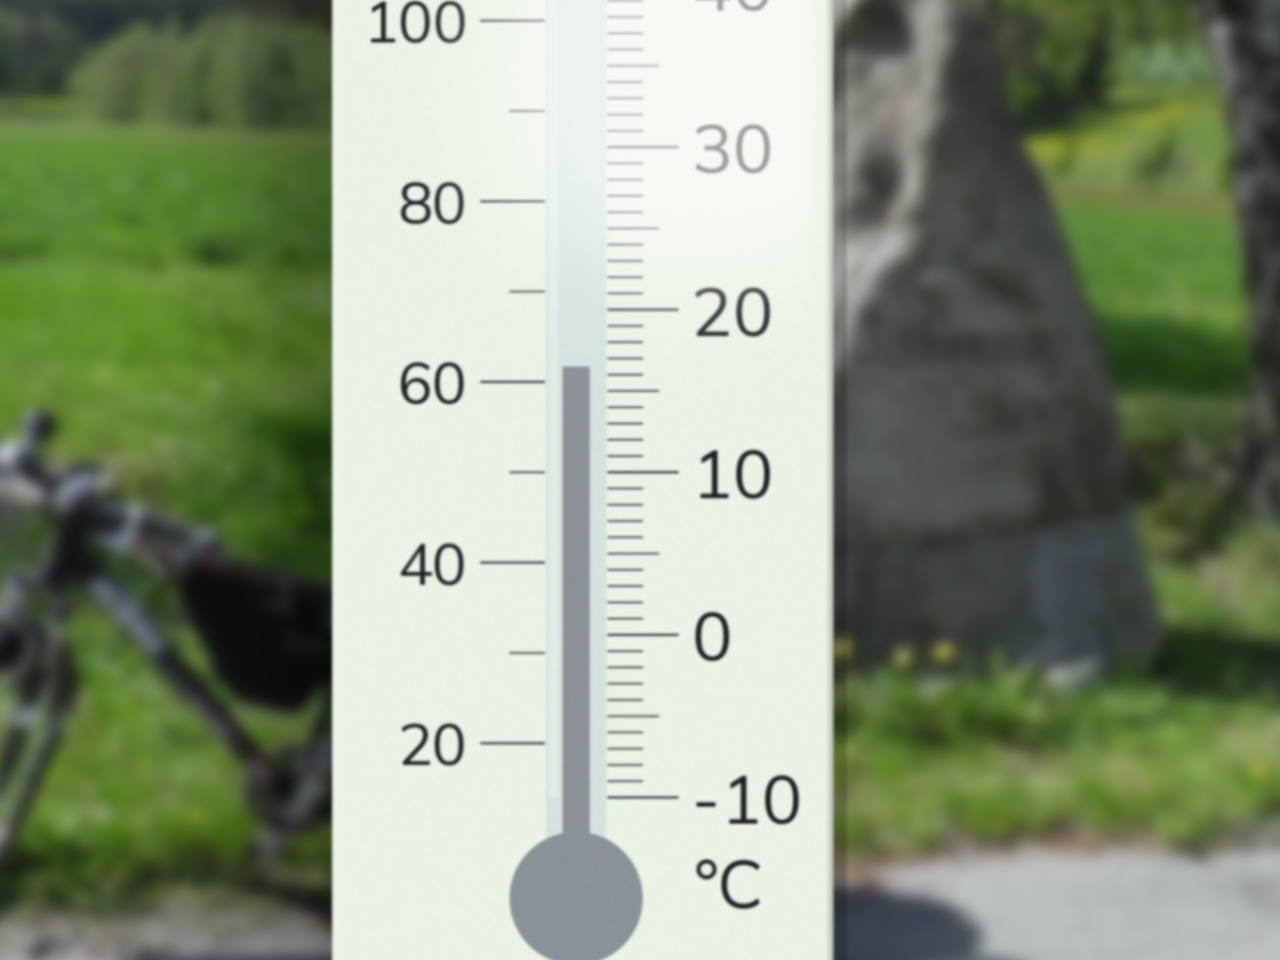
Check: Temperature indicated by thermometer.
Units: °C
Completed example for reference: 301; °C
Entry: 16.5; °C
